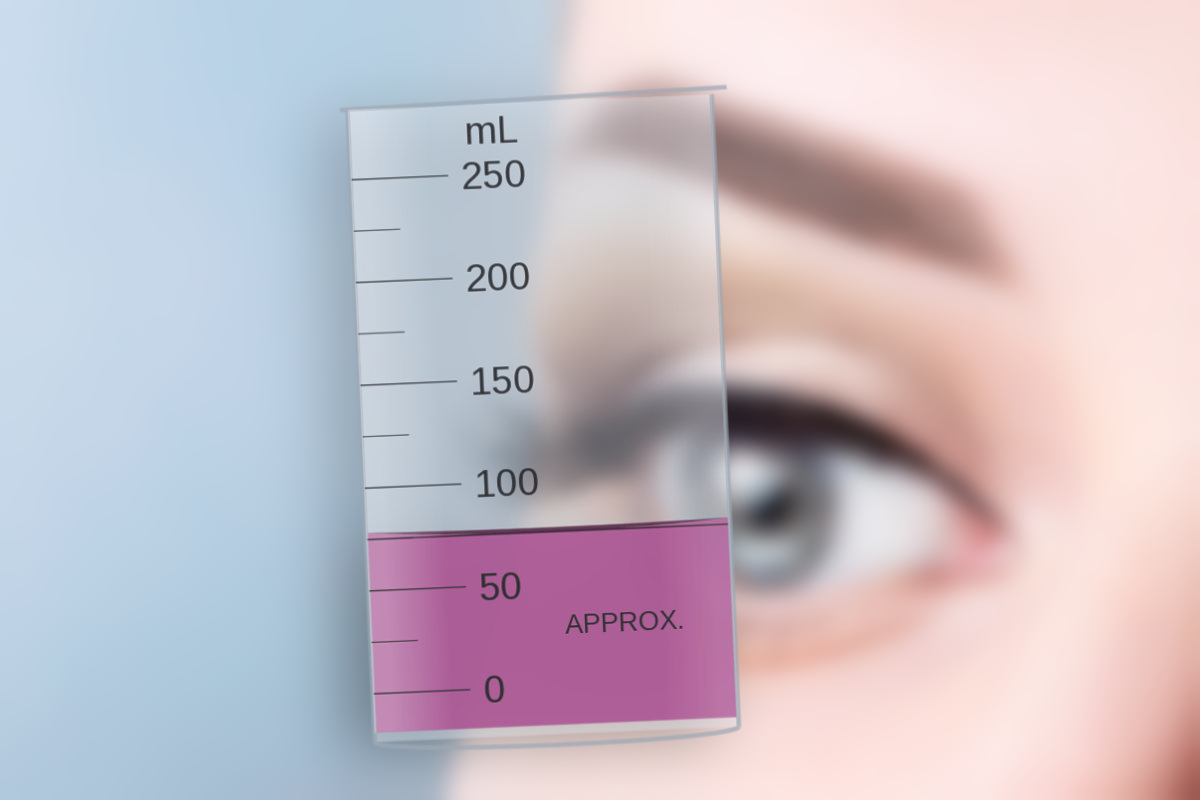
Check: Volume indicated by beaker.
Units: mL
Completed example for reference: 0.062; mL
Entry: 75; mL
